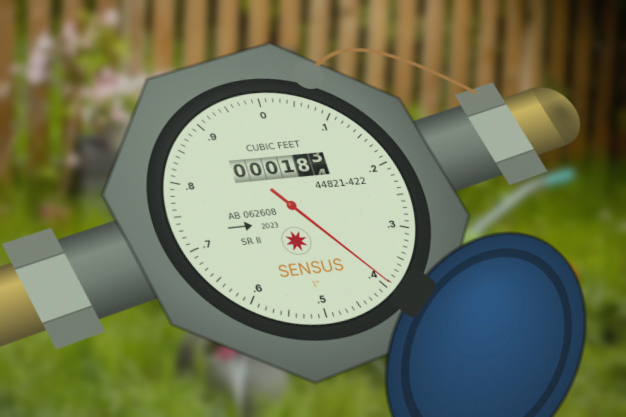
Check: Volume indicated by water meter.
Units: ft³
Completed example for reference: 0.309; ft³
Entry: 183.39; ft³
